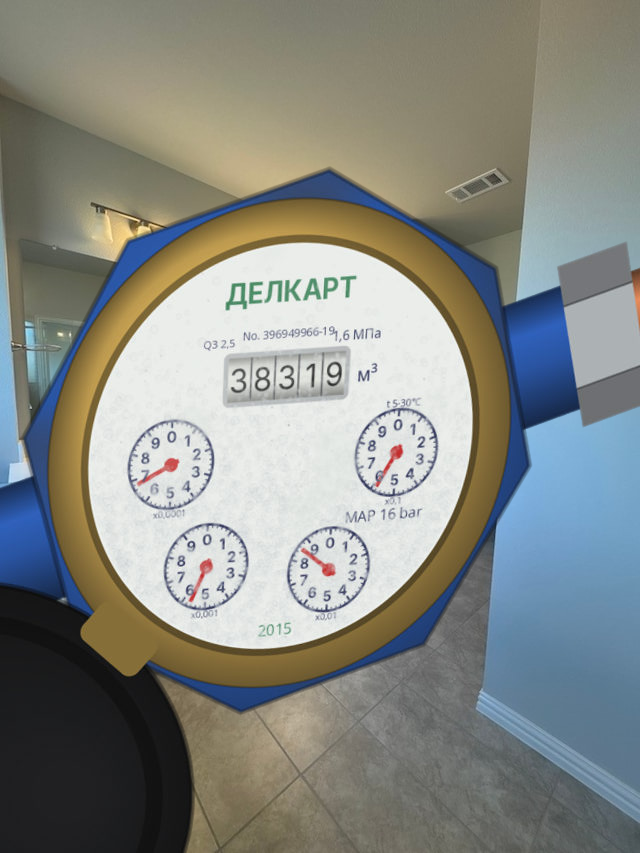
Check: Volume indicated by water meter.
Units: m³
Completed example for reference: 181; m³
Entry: 38319.5856; m³
